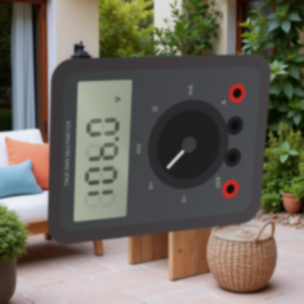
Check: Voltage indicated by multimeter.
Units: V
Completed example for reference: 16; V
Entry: 106.0; V
